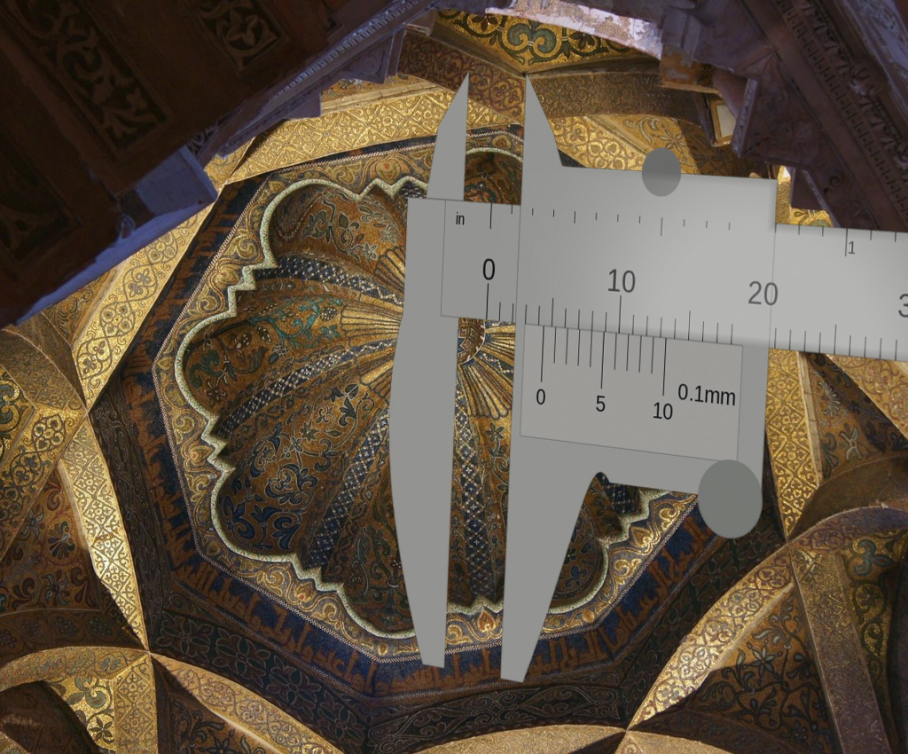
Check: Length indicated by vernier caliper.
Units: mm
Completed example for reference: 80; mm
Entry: 4.4; mm
